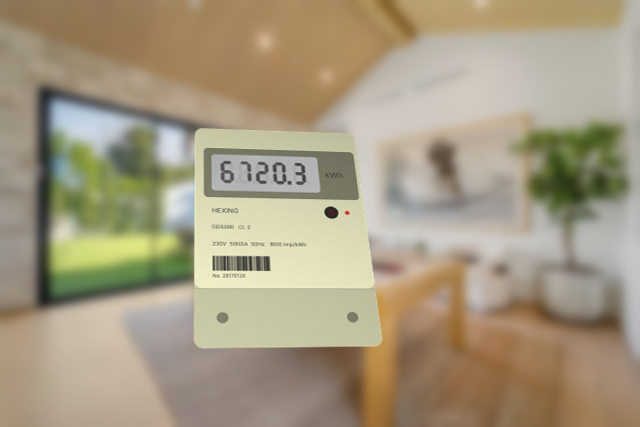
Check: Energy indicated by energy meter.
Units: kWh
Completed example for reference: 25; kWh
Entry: 6720.3; kWh
